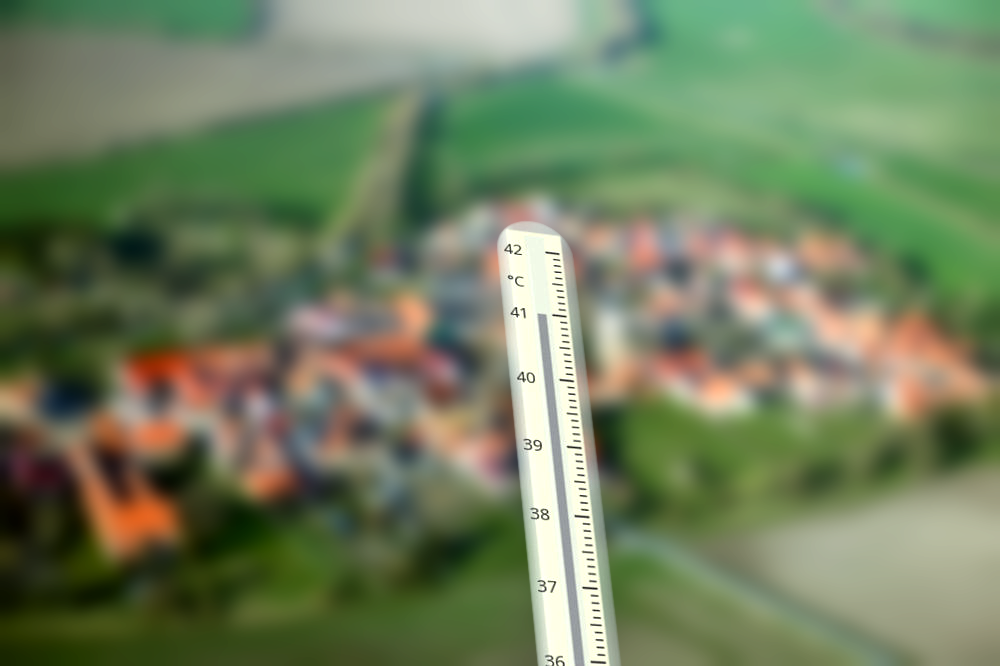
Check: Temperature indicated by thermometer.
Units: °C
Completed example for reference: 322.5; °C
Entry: 41; °C
